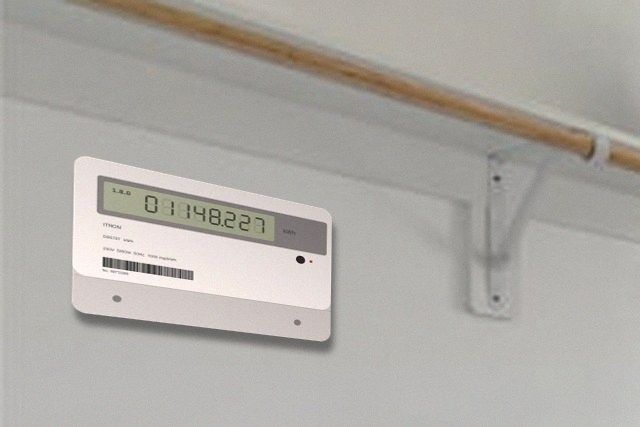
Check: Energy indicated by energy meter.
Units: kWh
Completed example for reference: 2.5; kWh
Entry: 1148.227; kWh
